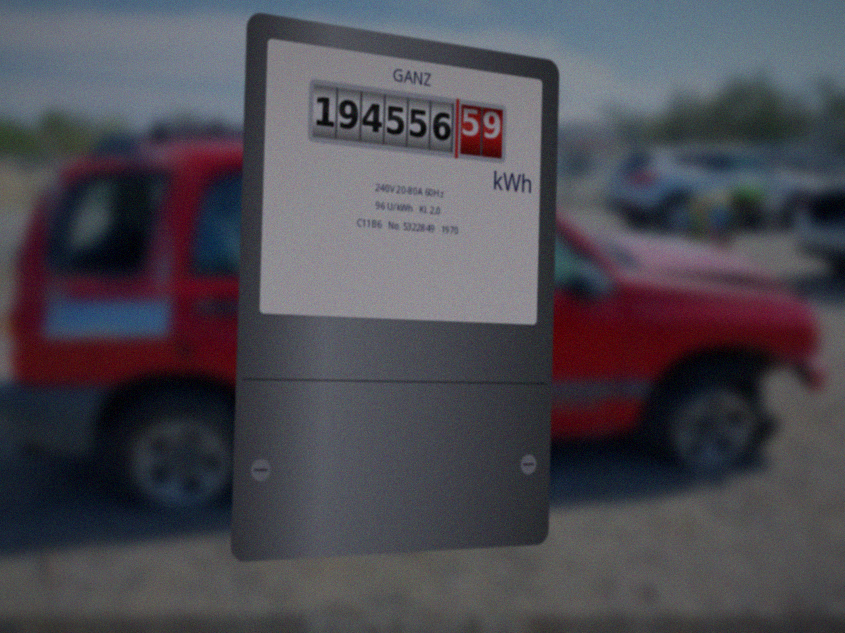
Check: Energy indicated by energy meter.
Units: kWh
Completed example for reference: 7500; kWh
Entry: 194556.59; kWh
